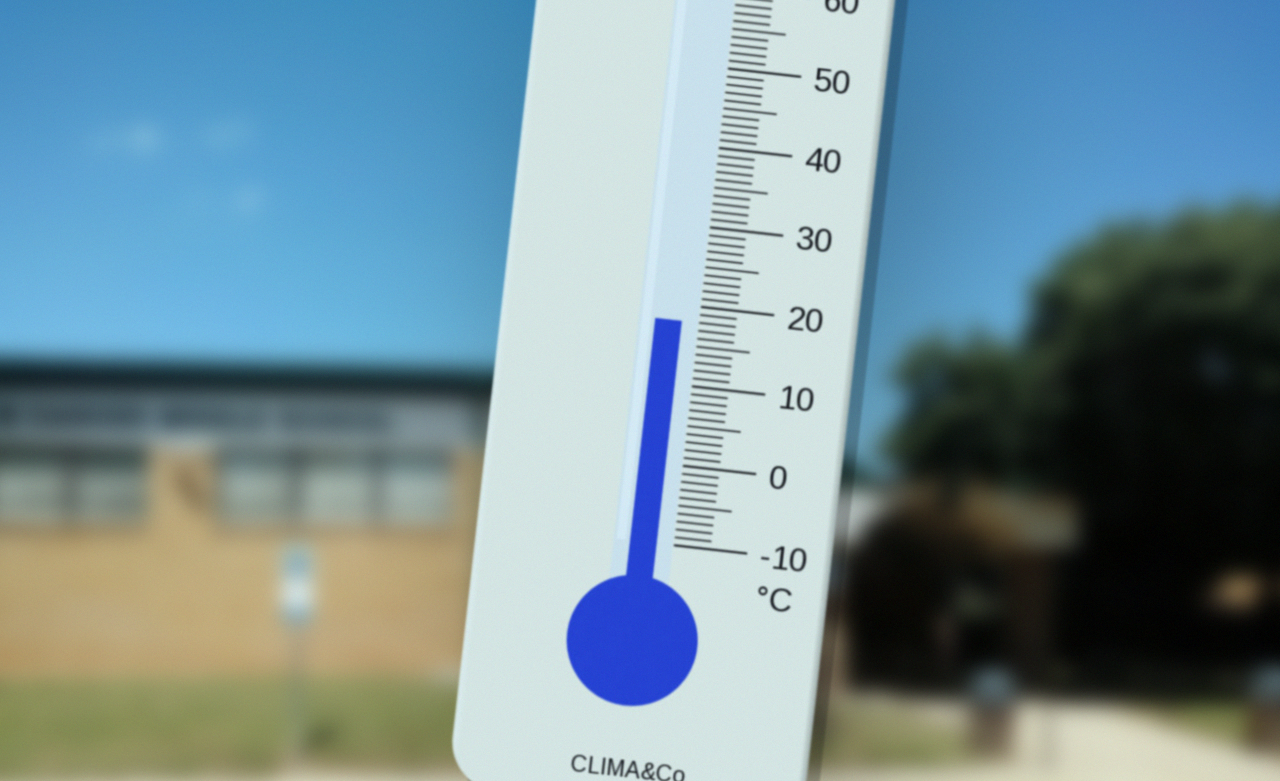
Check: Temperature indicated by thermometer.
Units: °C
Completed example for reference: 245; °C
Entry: 18; °C
